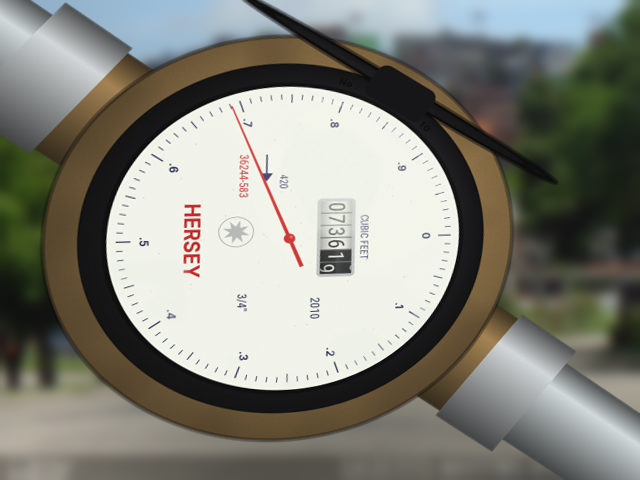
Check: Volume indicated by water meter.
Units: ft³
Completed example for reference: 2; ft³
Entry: 73618.69; ft³
